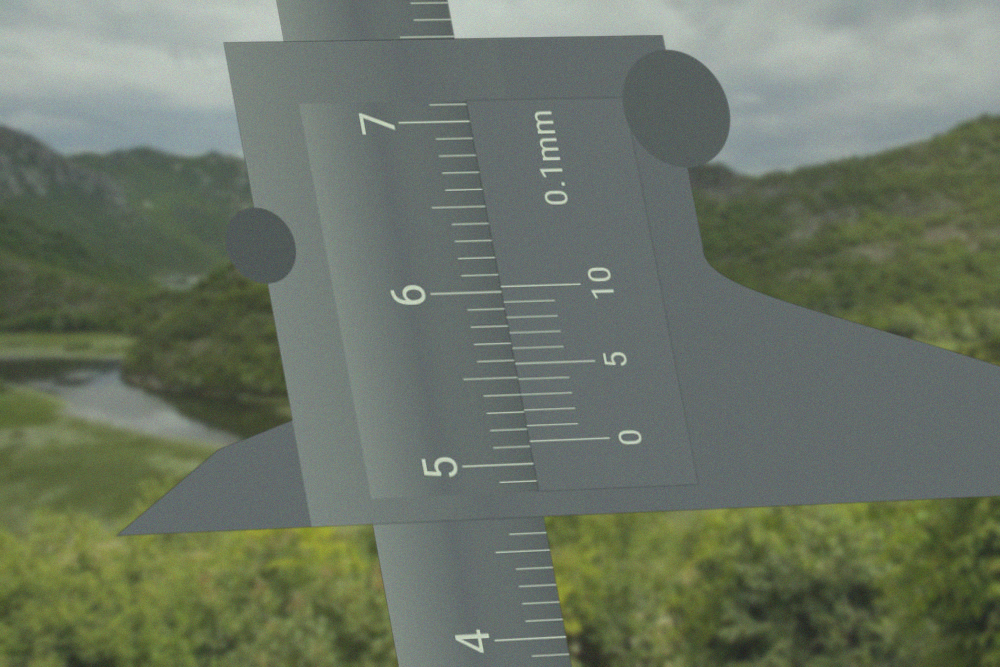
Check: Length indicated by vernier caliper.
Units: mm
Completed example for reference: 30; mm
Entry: 51.3; mm
